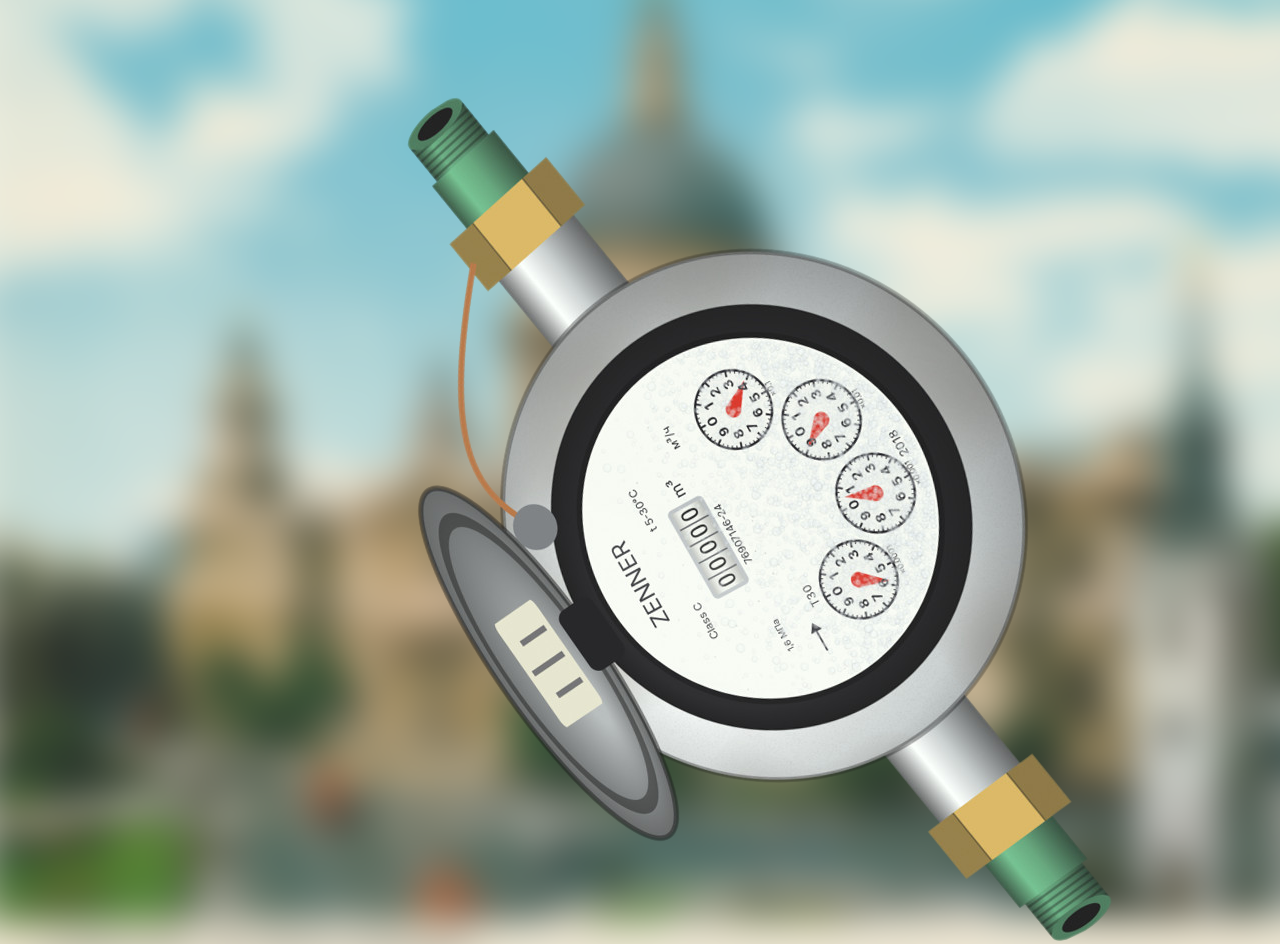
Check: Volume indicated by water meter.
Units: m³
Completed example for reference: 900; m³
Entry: 0.3905; m³
